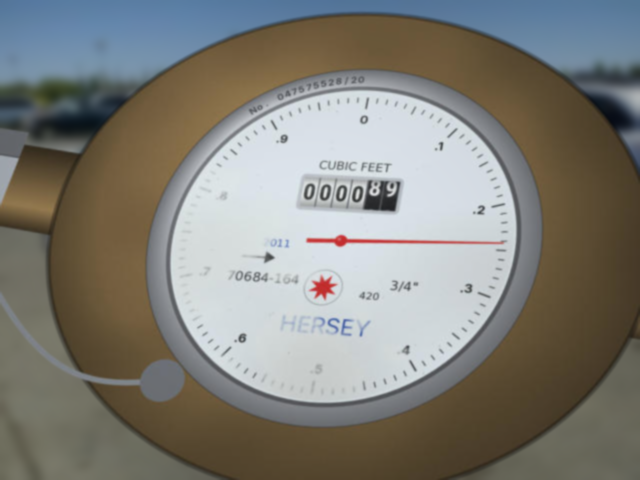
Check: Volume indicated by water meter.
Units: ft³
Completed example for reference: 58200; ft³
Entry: 89.24; ft³
